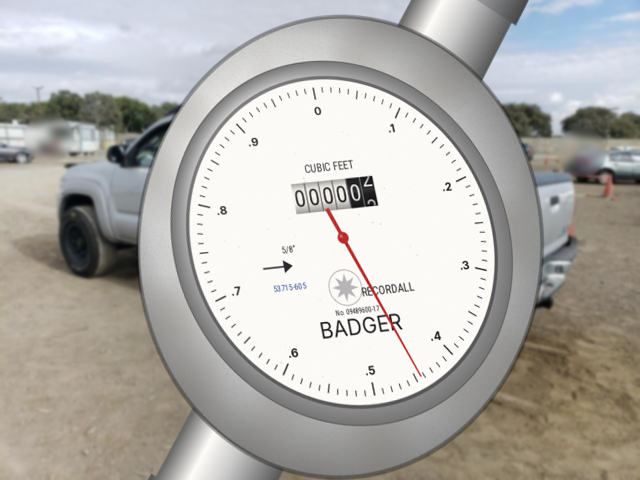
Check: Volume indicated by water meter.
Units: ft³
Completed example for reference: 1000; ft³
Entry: 2.44; ft³
